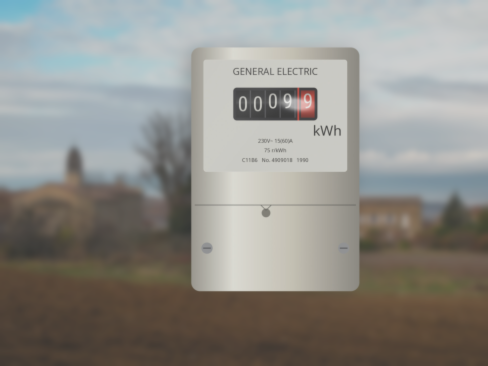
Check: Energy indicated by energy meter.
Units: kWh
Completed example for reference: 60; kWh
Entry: 9.9; kWh
